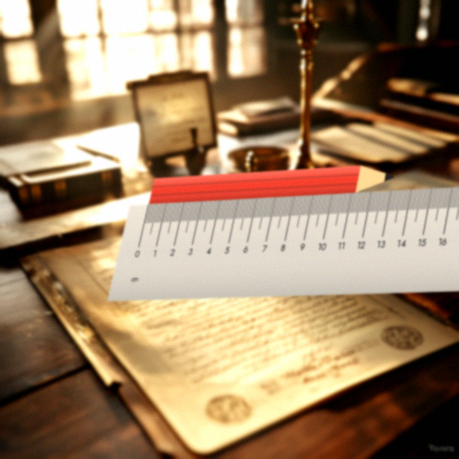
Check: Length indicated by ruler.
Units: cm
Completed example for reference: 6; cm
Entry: 13; cm
